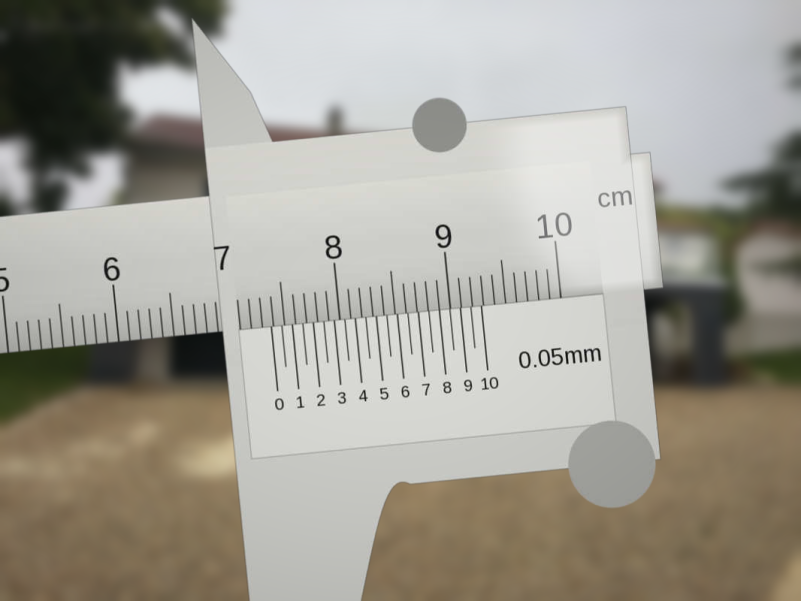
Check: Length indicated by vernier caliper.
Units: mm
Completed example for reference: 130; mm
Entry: 73.8; mm
